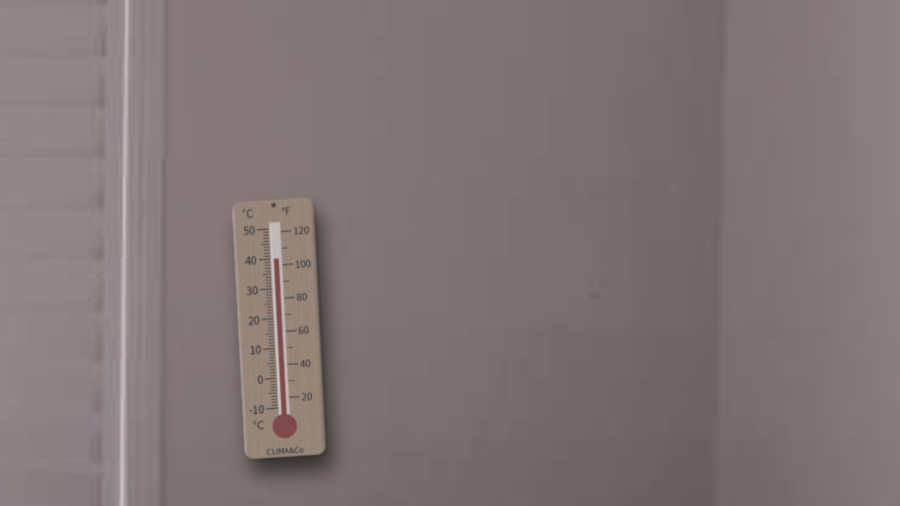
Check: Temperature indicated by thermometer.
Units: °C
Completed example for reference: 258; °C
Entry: 40; °C
